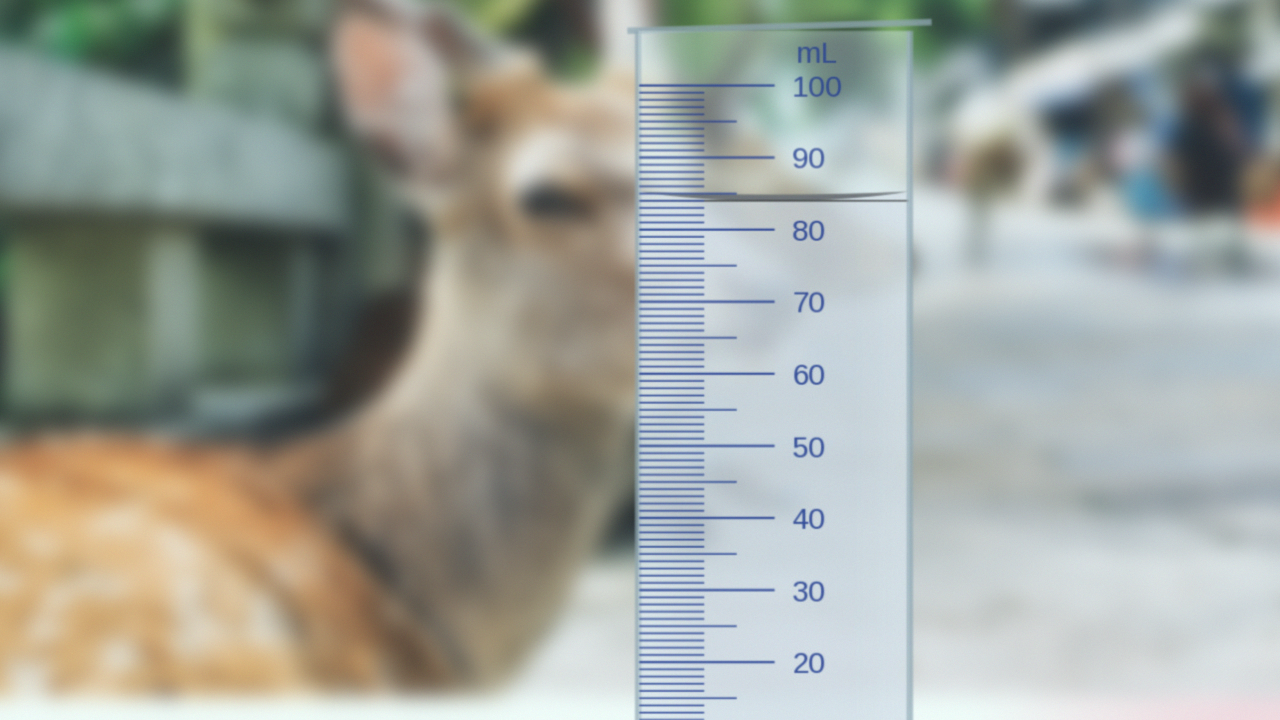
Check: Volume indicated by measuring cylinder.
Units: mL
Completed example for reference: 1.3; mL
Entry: 84; mL
